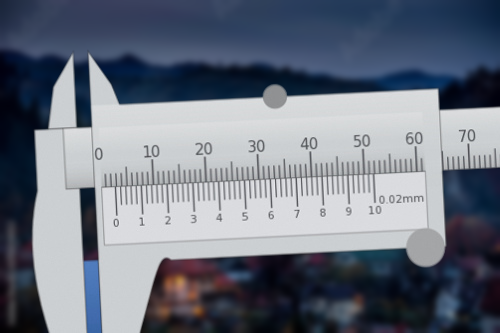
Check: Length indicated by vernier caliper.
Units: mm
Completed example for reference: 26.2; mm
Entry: 2.8; mm
